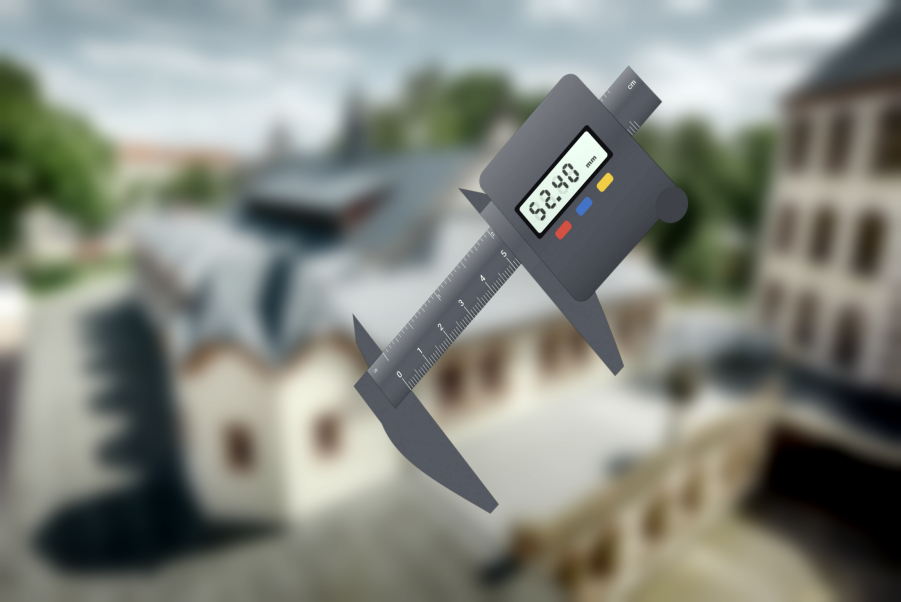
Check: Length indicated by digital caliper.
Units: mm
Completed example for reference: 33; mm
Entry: 52.40; mm
